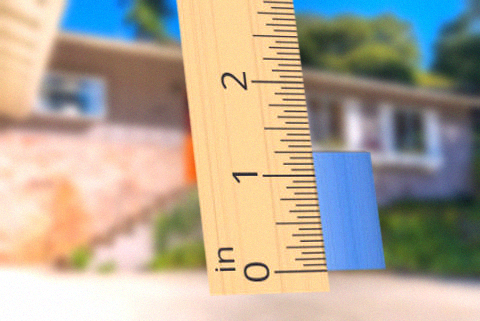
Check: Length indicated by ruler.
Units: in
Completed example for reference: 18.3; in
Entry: 1.25; in
